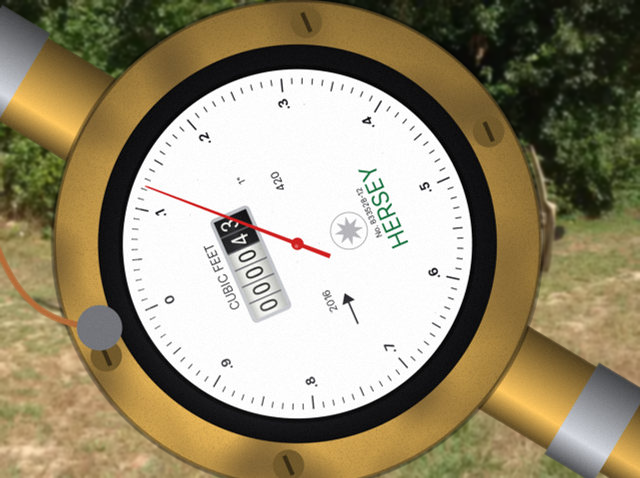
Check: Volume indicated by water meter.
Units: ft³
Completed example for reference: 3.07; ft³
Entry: 43.12; ft³
